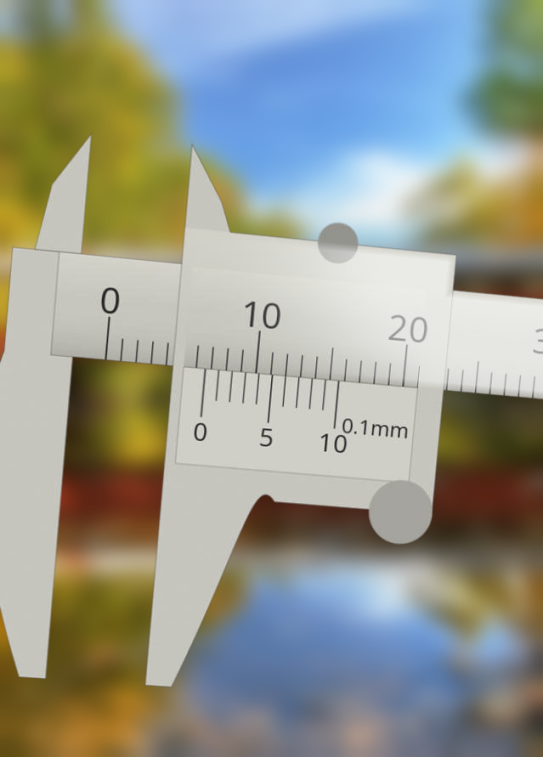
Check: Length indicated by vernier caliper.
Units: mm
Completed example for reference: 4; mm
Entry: 6.6; mm
